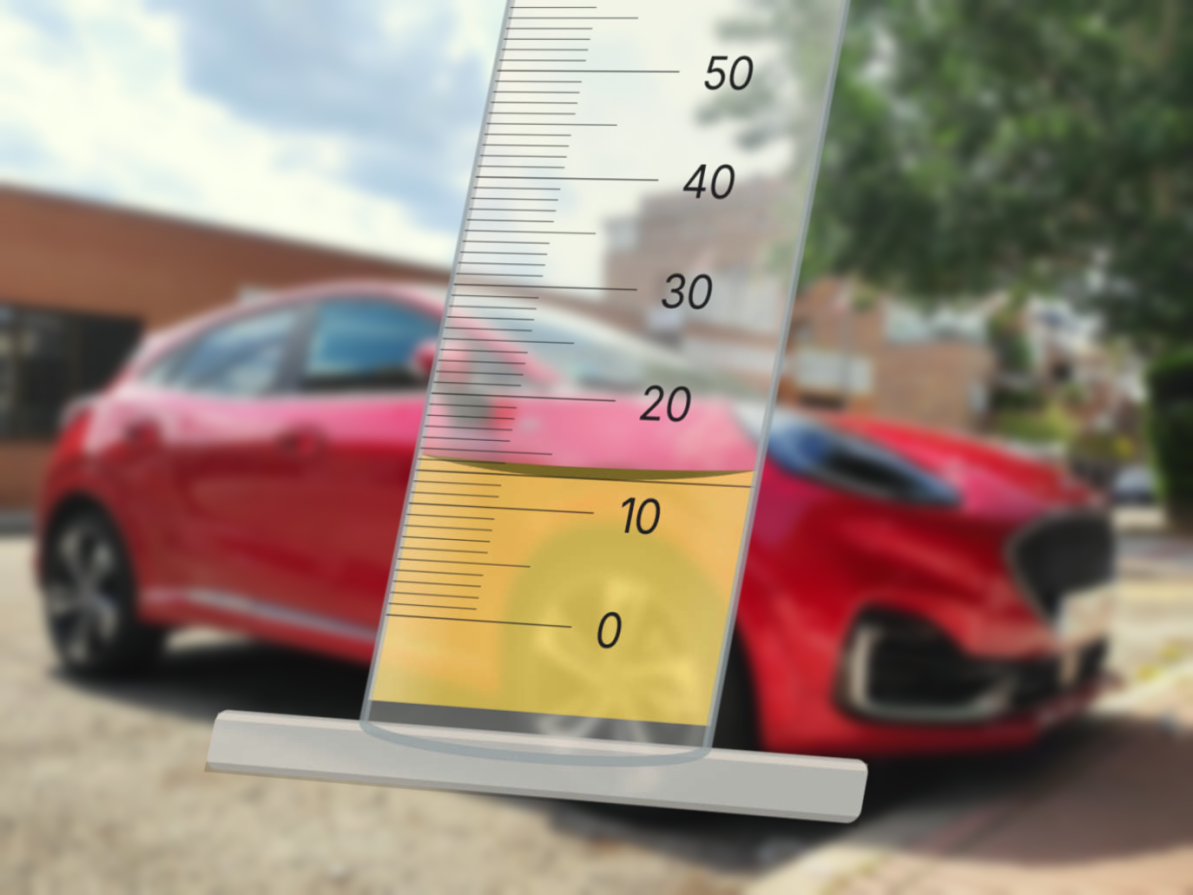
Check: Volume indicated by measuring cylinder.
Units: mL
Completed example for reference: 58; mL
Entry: 13; mL
